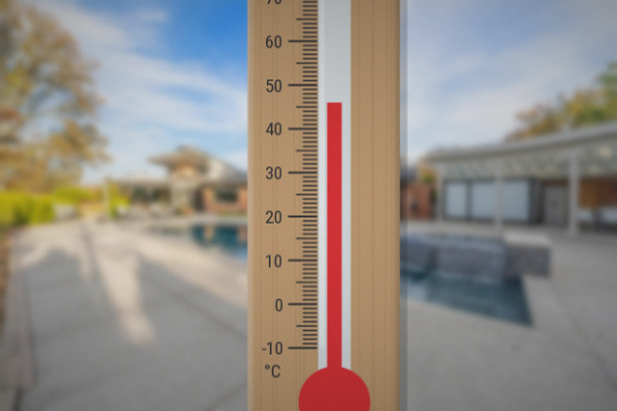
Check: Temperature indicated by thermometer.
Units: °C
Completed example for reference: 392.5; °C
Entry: 46; °C
